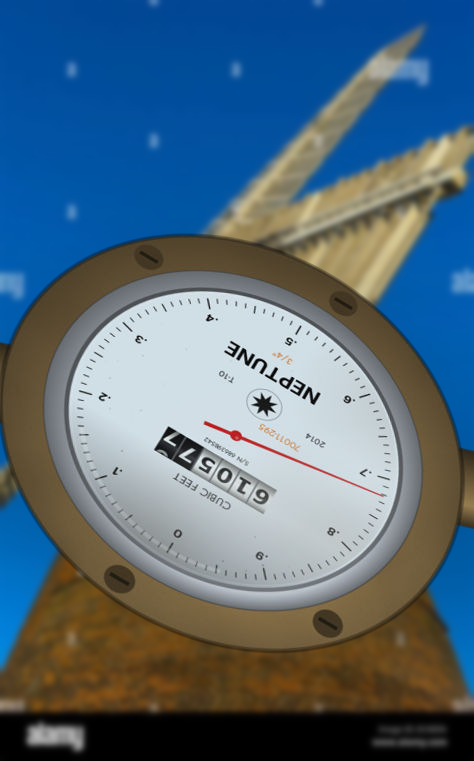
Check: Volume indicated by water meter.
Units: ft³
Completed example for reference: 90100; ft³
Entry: 610576.72; ft³
